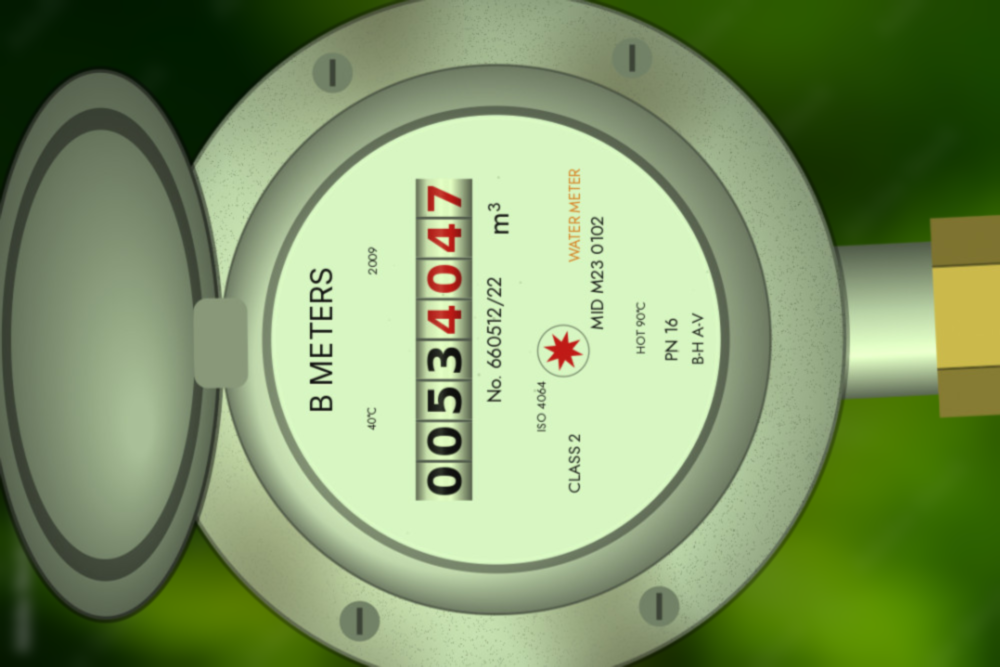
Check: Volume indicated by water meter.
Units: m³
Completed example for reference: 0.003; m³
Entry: 53.4047; m³
